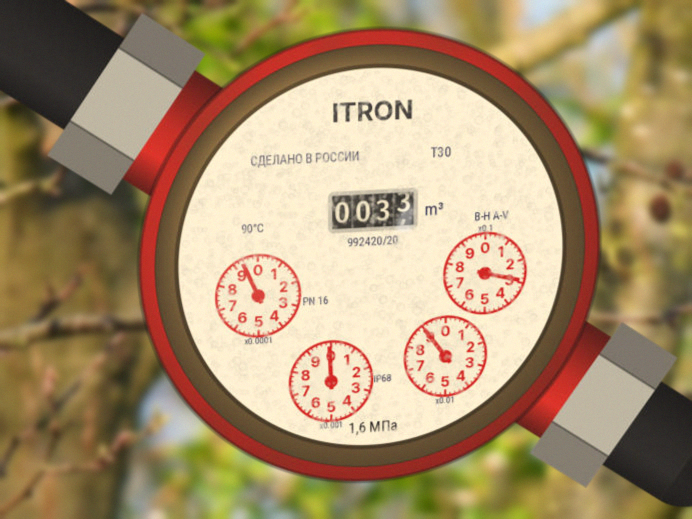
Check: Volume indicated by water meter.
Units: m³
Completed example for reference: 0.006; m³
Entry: 33.2899; m³
